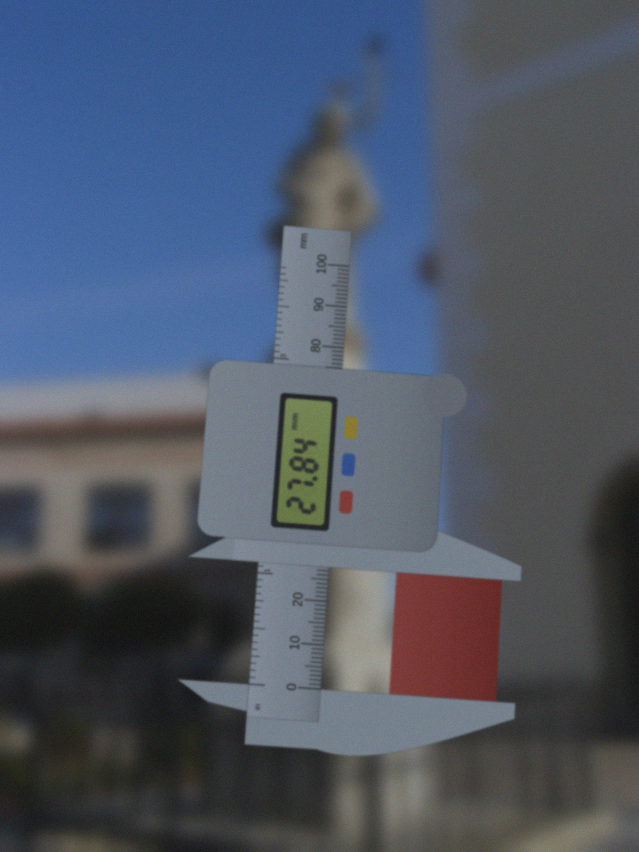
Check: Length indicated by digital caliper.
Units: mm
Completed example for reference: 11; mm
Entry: 27.84; mm
